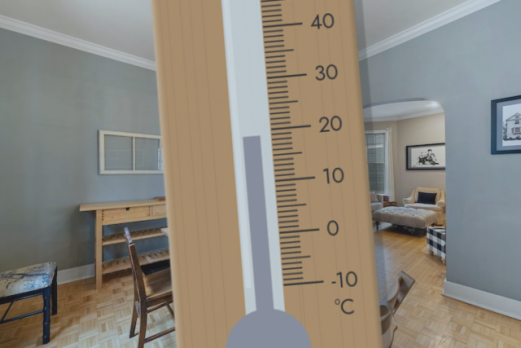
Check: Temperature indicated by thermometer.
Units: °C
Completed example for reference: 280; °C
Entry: 19; °C
